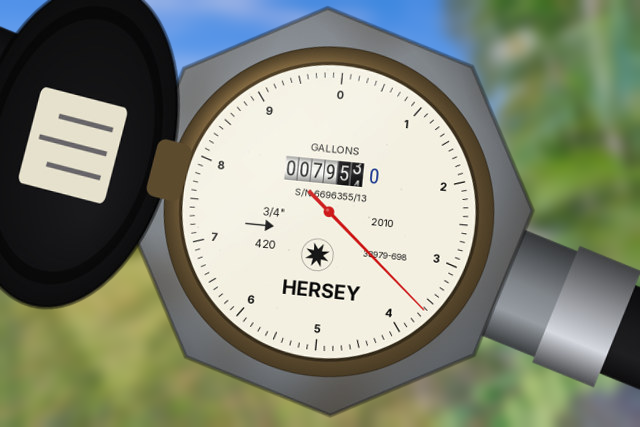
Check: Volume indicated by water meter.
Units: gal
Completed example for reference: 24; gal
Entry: 79533.6; gal
